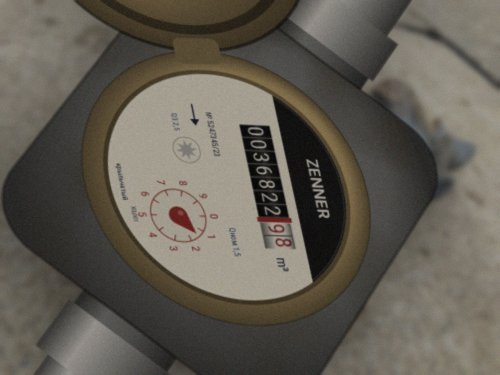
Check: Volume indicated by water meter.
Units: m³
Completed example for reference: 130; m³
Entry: 36822.981; m³
